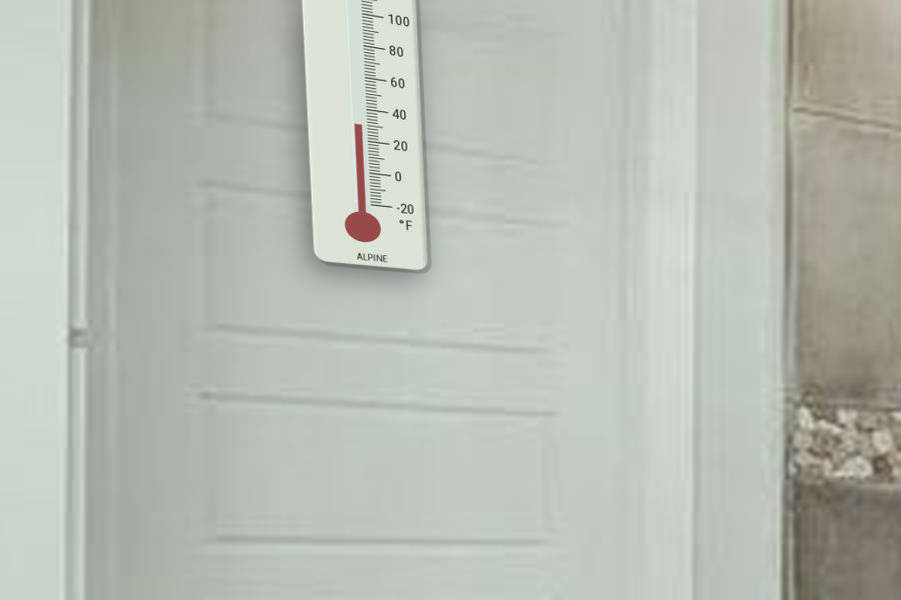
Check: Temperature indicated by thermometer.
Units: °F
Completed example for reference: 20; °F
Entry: 30; °F
